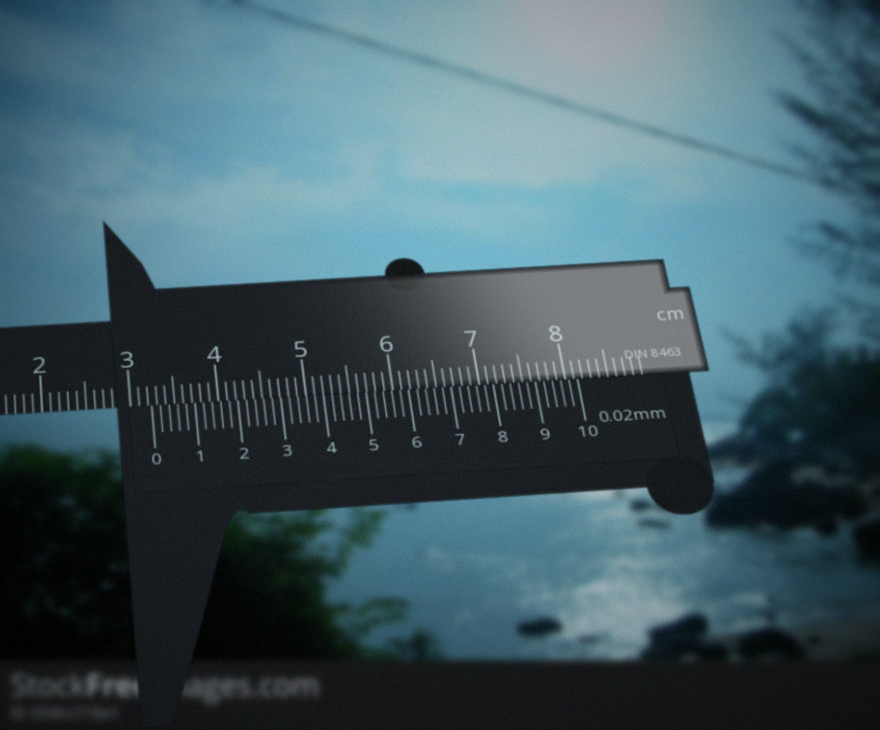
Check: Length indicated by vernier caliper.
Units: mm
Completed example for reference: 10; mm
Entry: 32.4; mm
